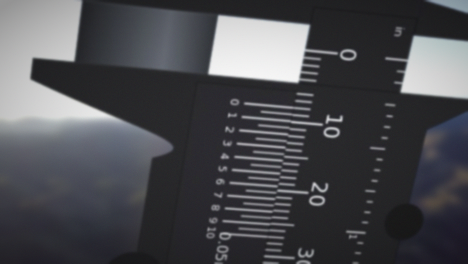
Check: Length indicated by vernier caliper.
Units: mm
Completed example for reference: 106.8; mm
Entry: 8.0; mm
